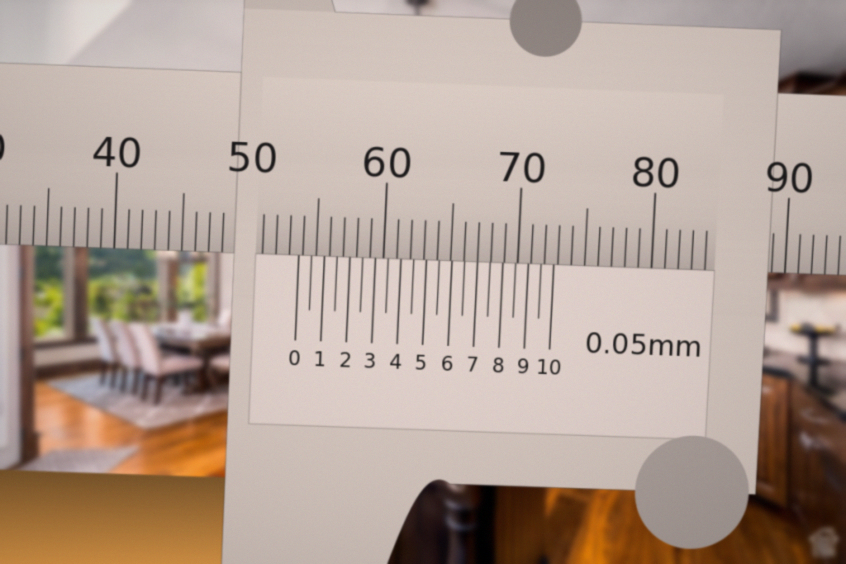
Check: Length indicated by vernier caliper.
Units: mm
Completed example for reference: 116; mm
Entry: 53.7; mm
